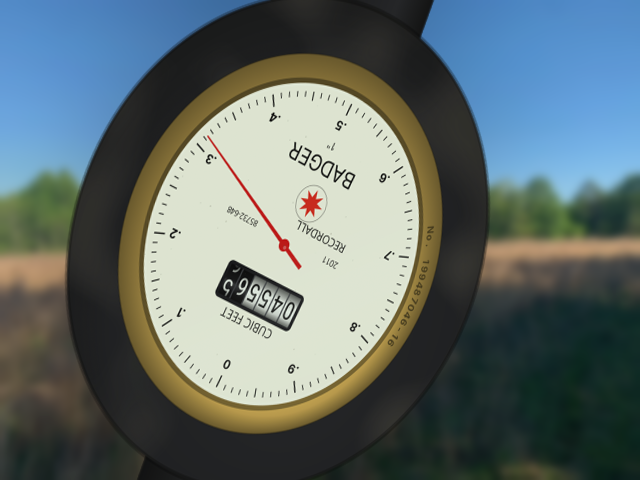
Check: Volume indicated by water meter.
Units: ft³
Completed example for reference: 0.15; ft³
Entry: 45565.31; ft³
